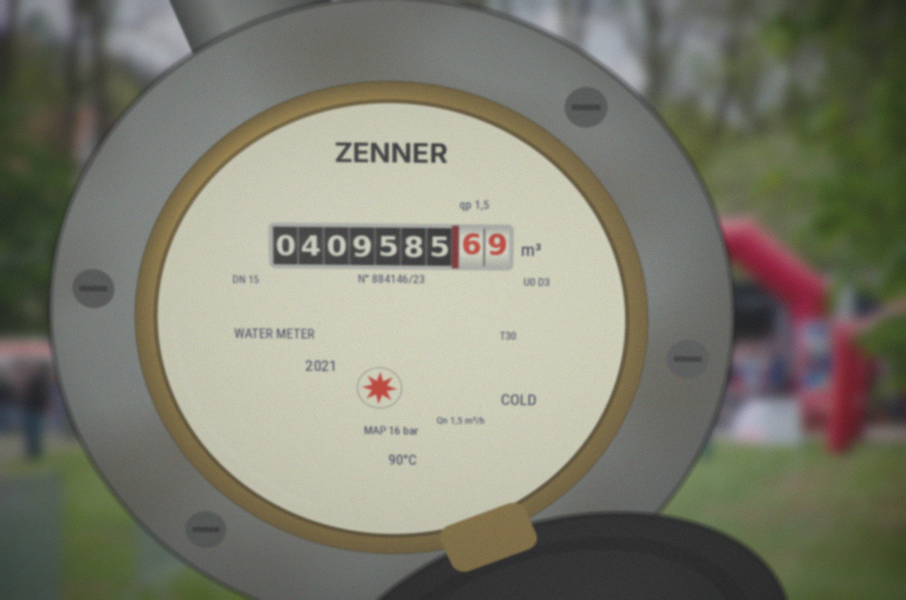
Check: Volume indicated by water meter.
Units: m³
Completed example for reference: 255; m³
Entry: 409585.69; m³
